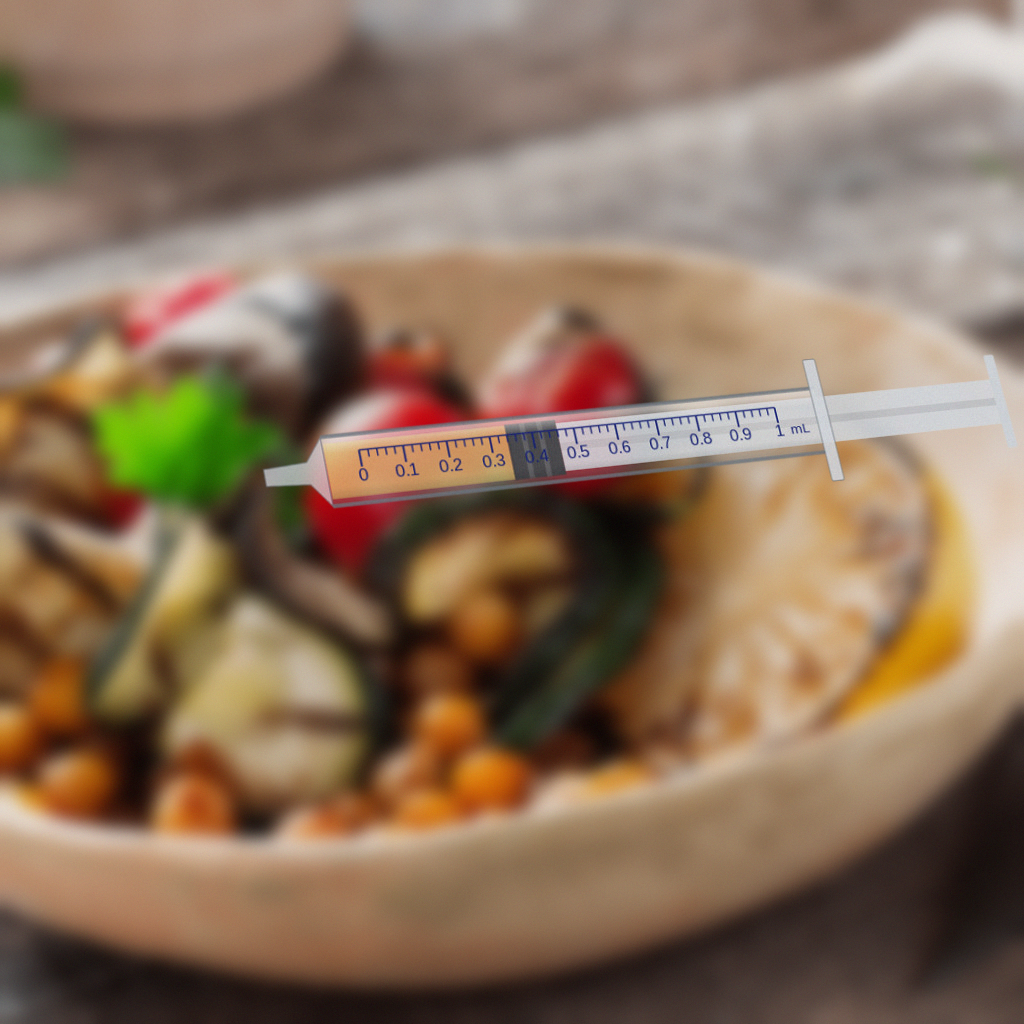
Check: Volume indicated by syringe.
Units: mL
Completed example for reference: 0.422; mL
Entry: 0.34; mL
